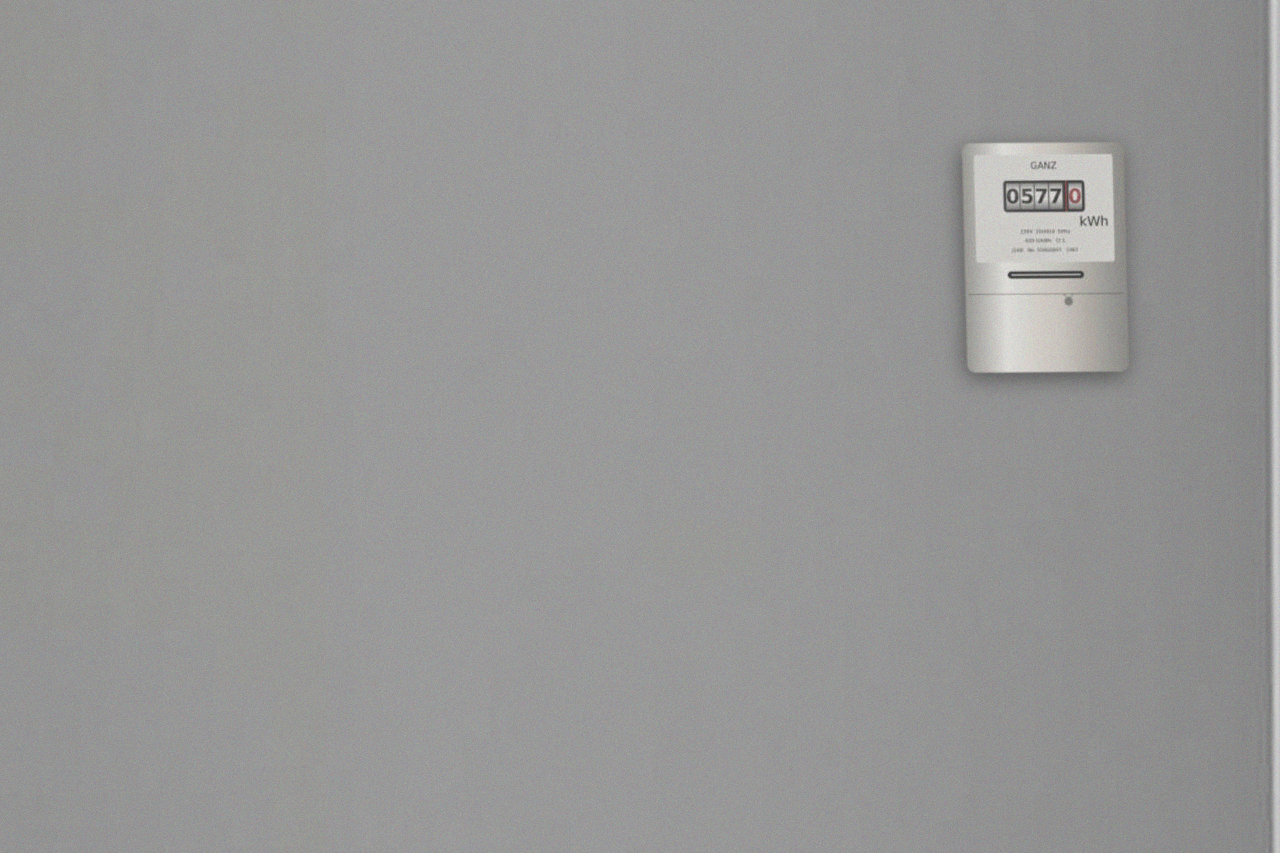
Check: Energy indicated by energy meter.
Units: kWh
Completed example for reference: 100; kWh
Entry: 577.0; kWh
